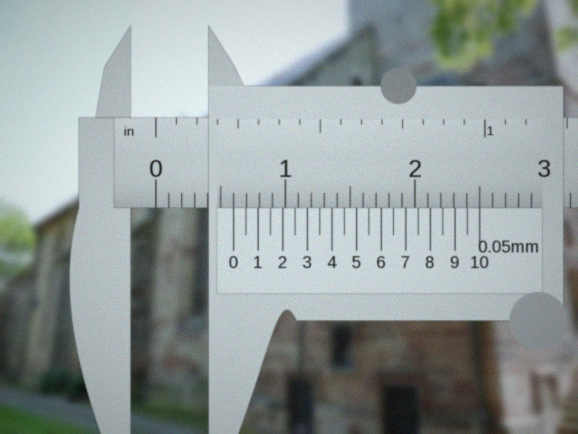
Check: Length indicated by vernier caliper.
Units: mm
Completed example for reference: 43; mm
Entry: 6.0; mm
